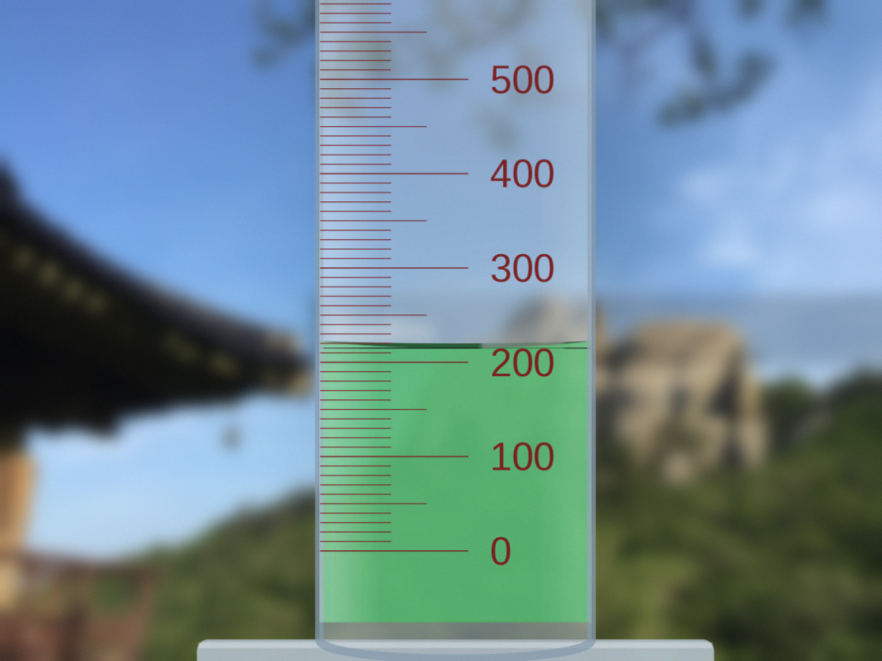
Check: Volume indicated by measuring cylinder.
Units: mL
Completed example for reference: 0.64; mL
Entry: 215; mL
